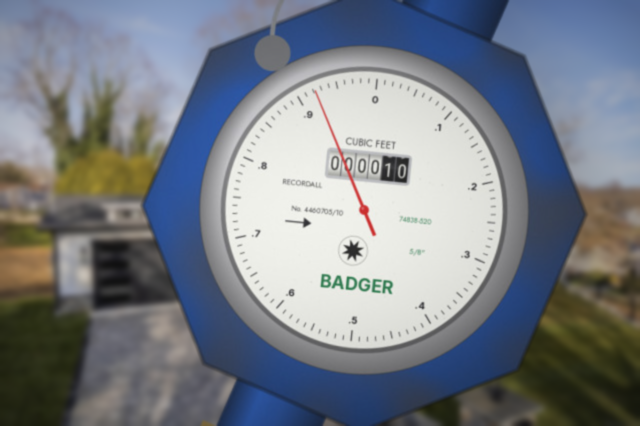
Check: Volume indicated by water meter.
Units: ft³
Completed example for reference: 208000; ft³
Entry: 9.92; ft³
